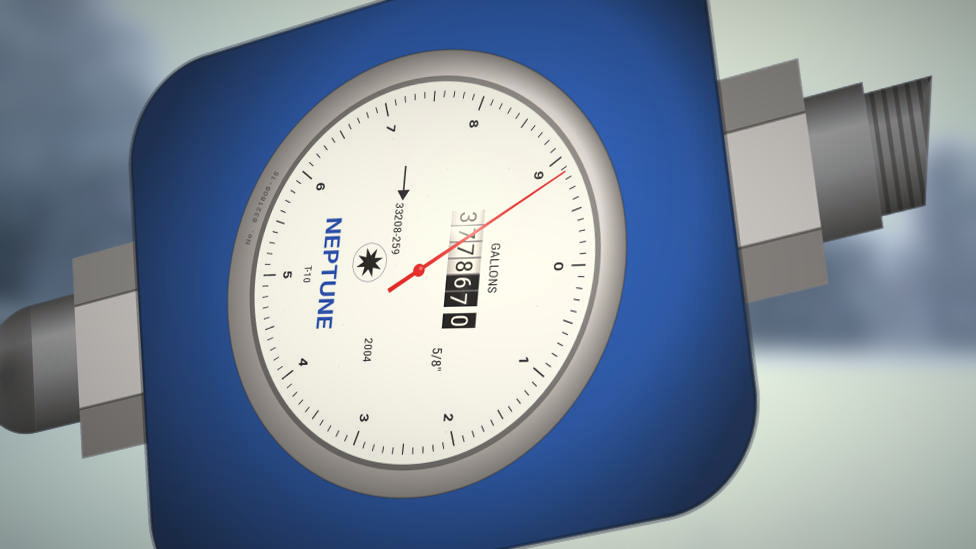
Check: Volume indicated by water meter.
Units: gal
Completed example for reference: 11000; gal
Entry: 3778669.1; gal
